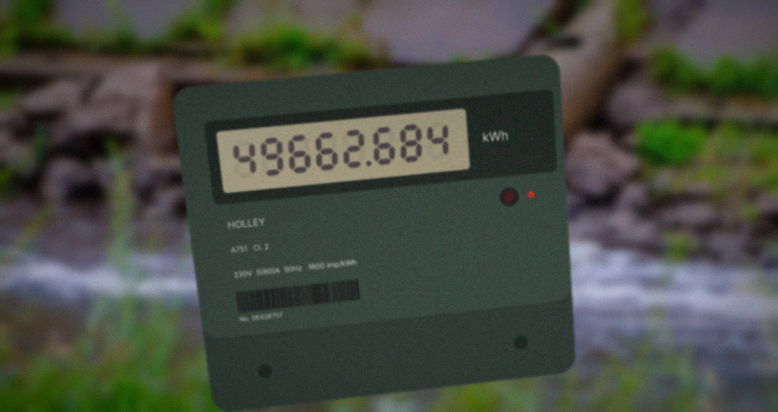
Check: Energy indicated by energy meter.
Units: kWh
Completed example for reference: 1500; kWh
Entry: 49662.684; kWh
